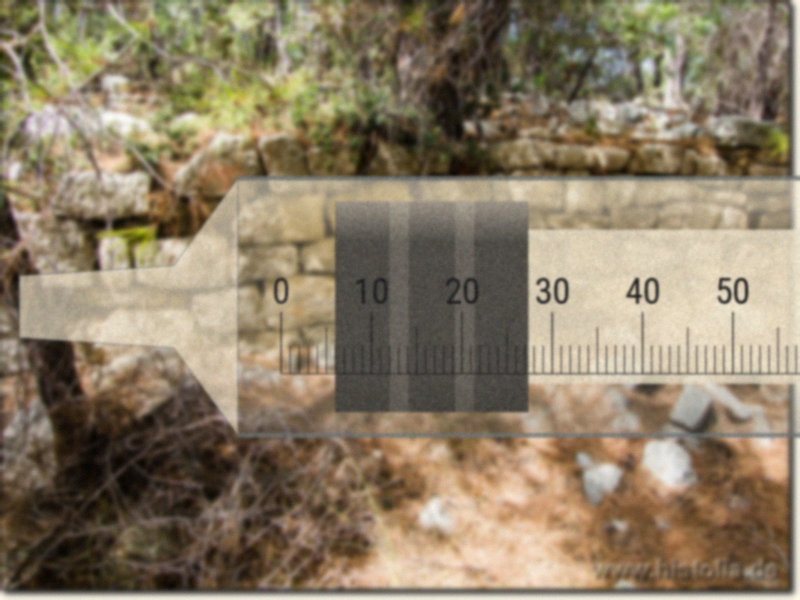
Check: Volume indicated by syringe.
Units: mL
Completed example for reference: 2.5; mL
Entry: 6; mL
